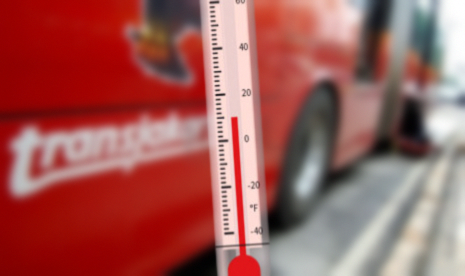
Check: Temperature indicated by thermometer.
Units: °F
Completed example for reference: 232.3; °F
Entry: 10; °F
